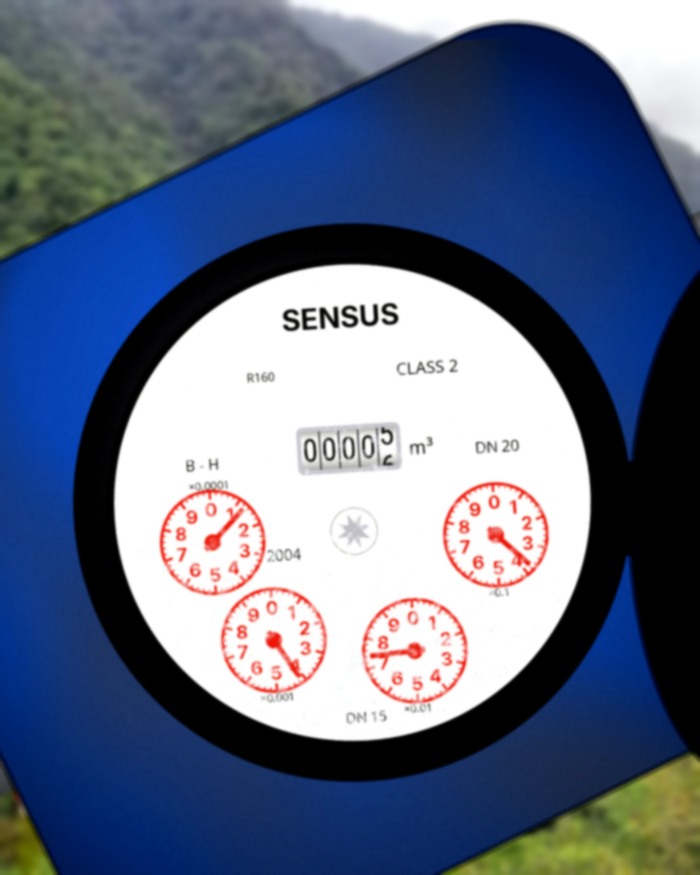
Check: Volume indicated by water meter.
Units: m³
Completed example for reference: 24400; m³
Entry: 5.3741; m³
